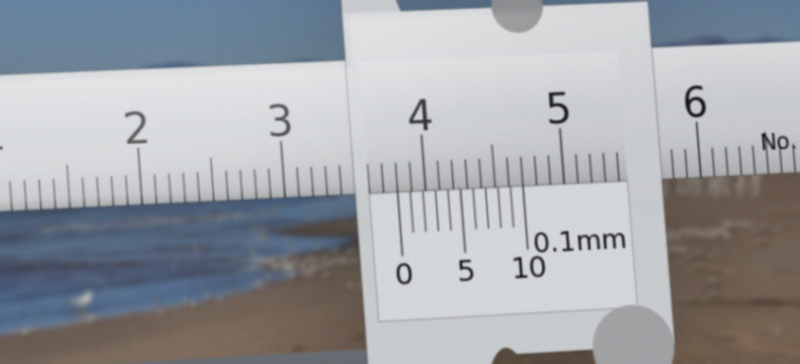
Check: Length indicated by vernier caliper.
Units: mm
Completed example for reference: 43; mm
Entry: 38.0; mm
